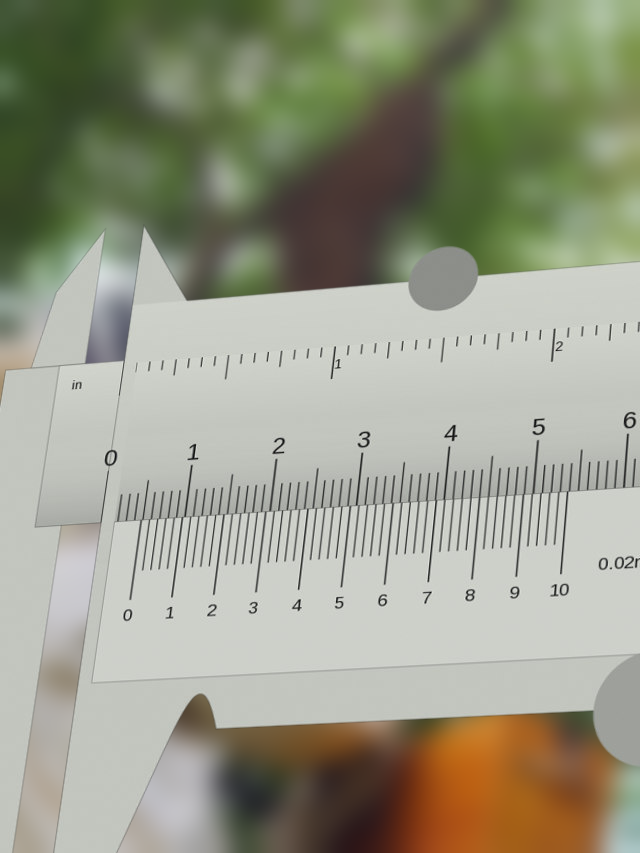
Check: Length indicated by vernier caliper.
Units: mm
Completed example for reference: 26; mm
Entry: 4.8; mm
